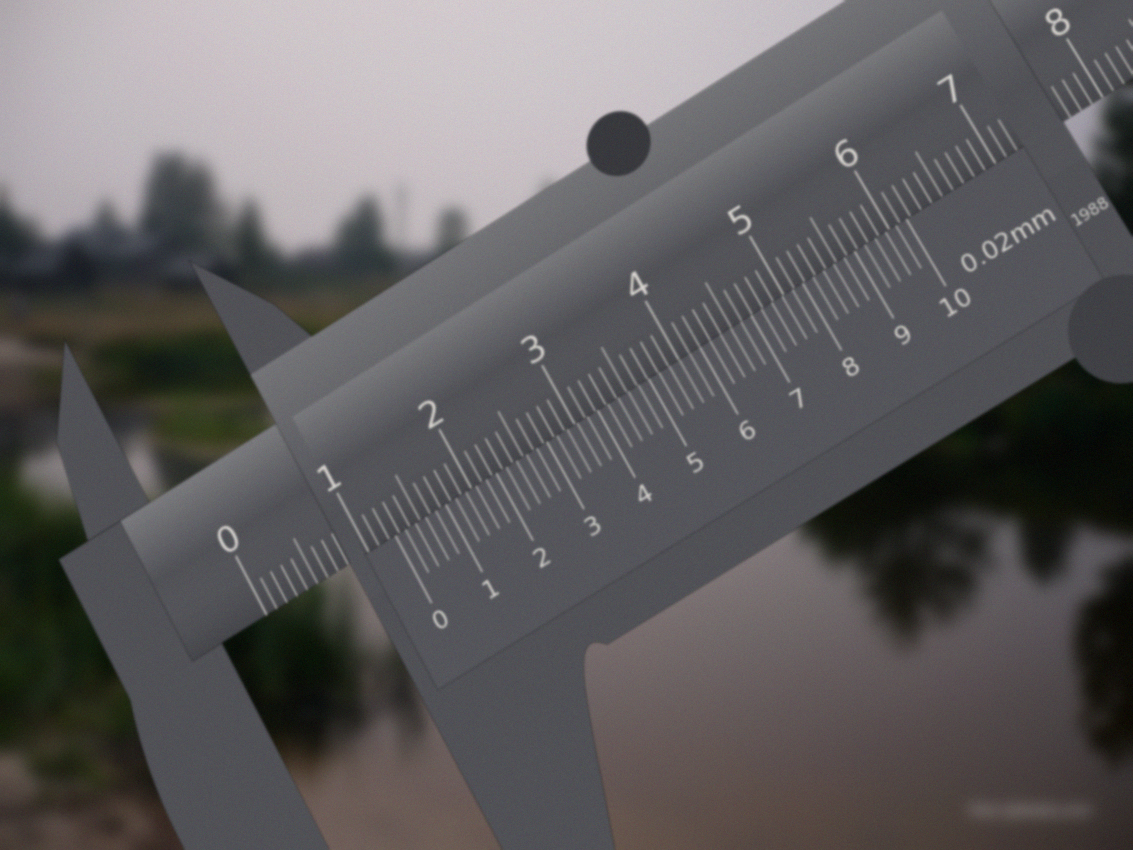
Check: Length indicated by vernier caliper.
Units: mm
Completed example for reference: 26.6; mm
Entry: 12.6; mm
